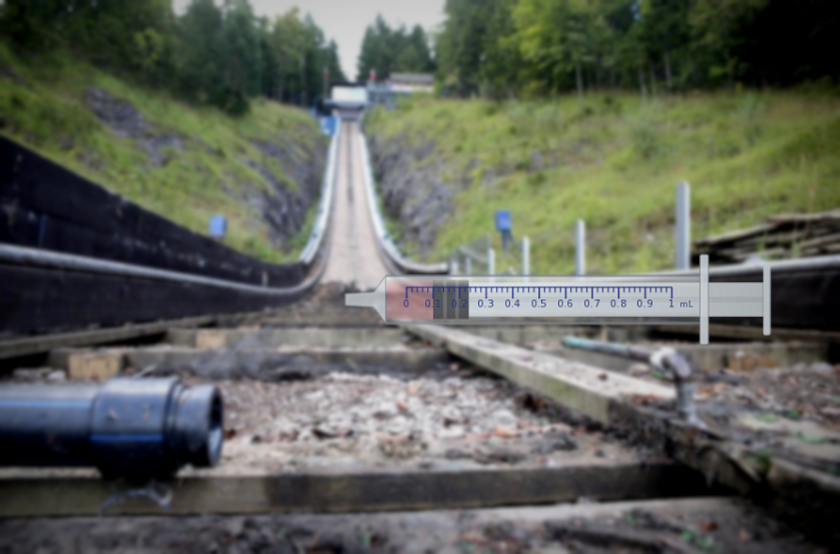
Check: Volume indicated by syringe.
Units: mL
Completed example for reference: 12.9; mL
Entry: 0.1; mL
